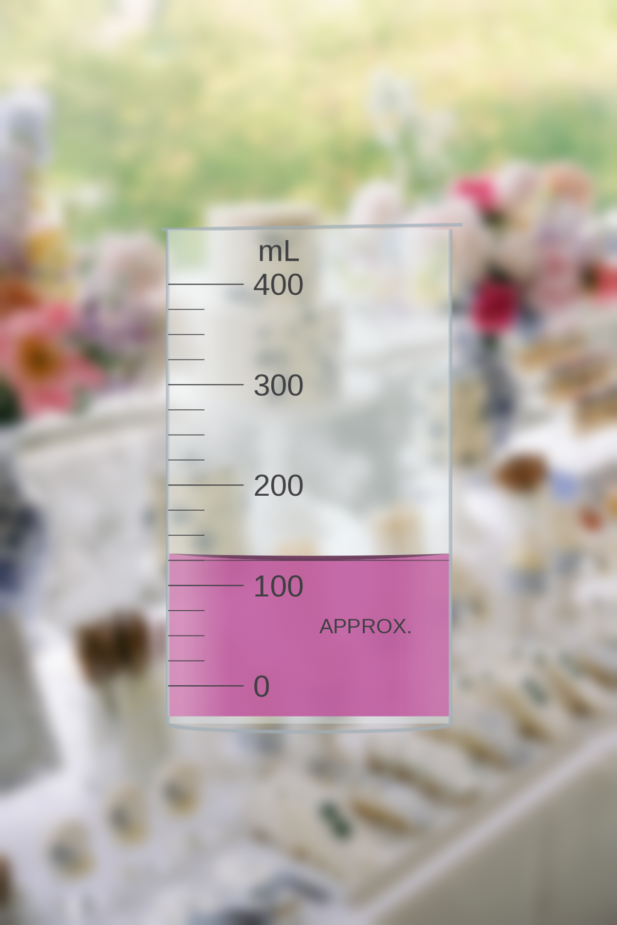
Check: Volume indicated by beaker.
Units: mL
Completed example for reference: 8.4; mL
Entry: 125; mL
